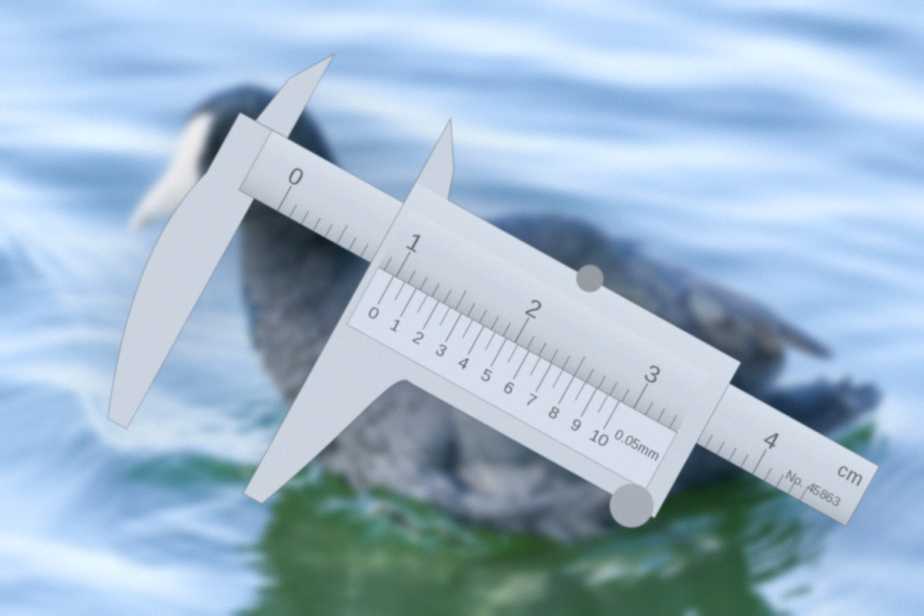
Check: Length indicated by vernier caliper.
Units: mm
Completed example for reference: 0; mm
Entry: 9.8; mm
